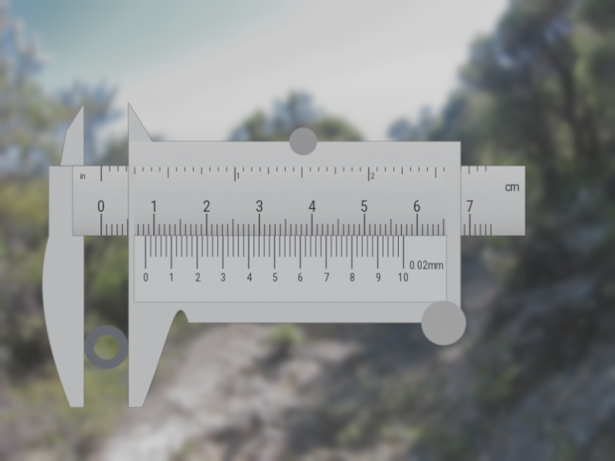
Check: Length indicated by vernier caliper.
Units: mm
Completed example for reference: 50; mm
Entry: 8.4; mm
